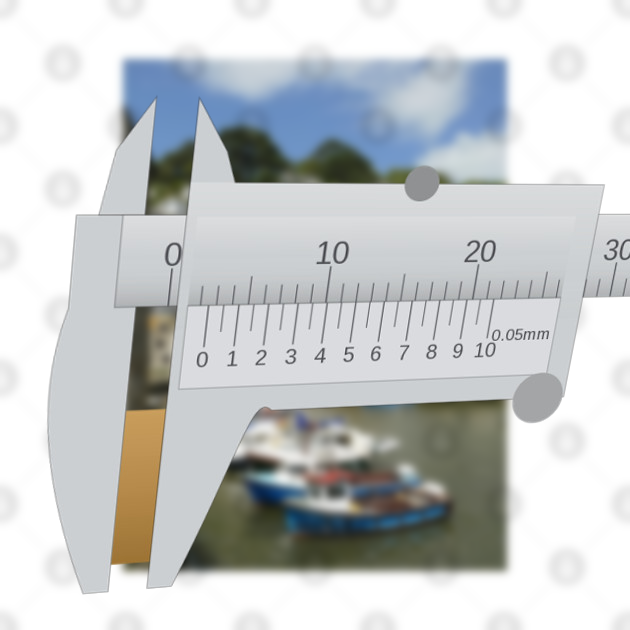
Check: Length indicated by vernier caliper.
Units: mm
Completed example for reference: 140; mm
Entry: 2.5; mm
